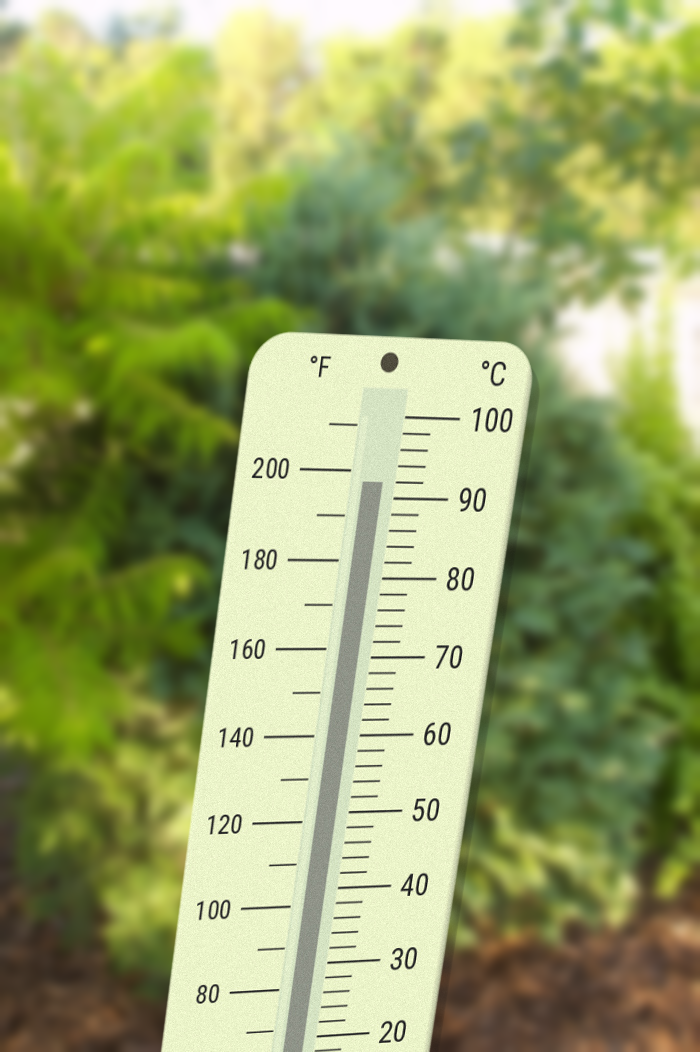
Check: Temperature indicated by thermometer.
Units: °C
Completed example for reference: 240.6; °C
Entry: 92; °C
